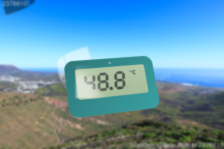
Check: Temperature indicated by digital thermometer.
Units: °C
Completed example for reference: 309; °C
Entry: 48.8; °C
